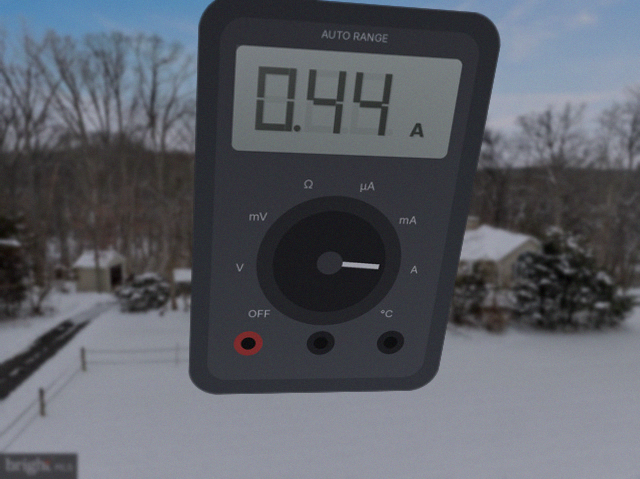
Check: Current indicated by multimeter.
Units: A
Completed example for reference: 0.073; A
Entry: 0.44; A
